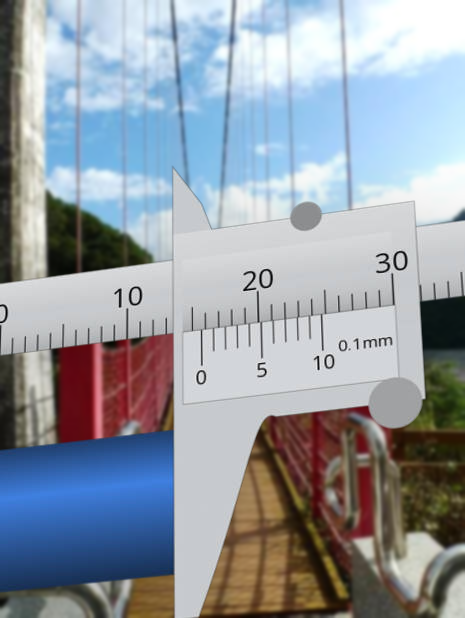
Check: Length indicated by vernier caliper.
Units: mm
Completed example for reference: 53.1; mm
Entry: 15.7; mm
